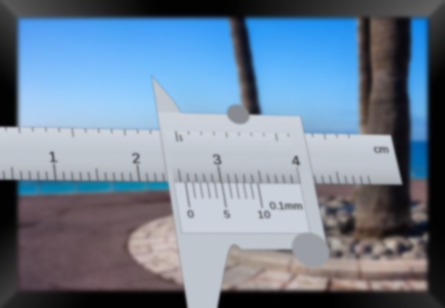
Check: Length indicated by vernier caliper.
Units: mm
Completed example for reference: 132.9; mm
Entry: 25.6; mm
